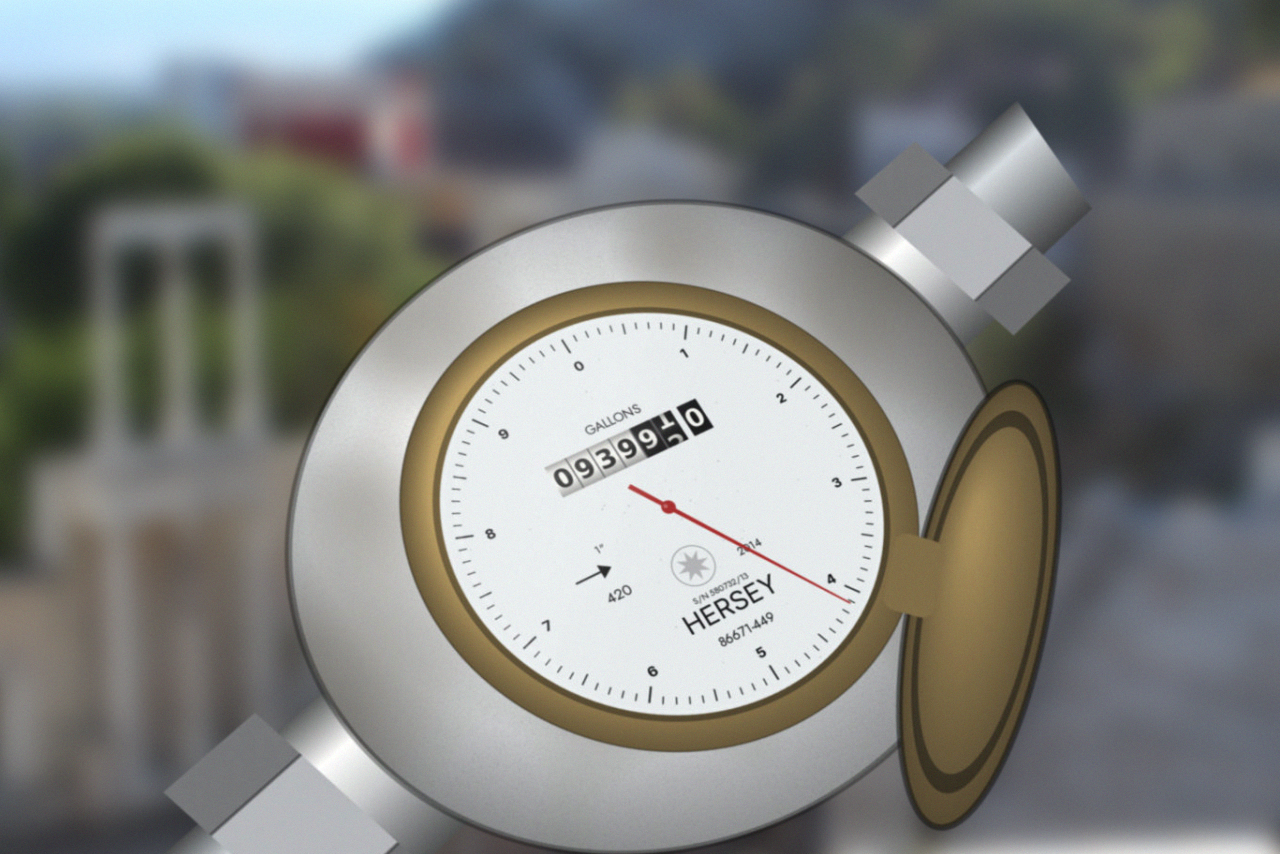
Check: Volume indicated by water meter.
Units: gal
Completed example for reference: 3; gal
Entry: 939914.1; gal
